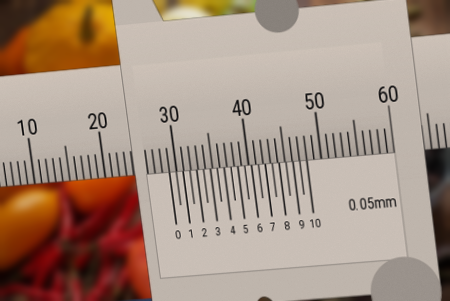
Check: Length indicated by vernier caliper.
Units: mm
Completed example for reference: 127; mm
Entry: 29.0; mm
